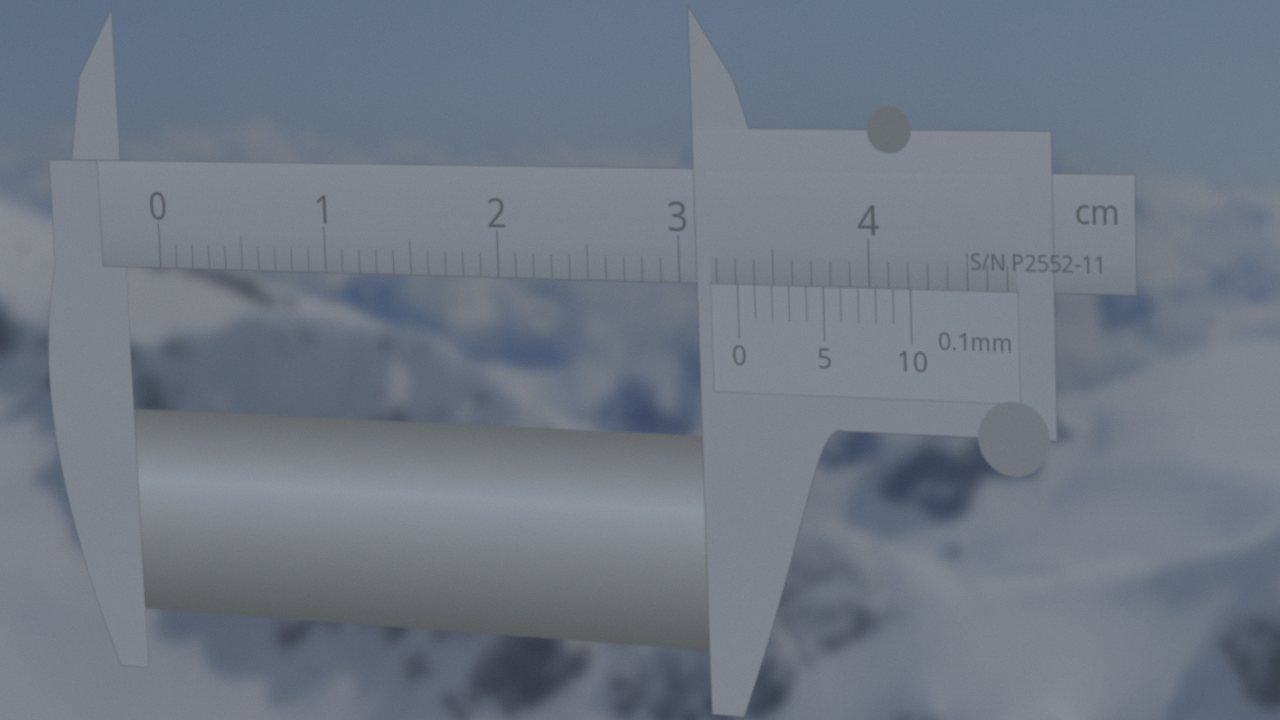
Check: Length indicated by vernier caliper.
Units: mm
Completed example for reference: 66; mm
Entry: 33.1; mm
